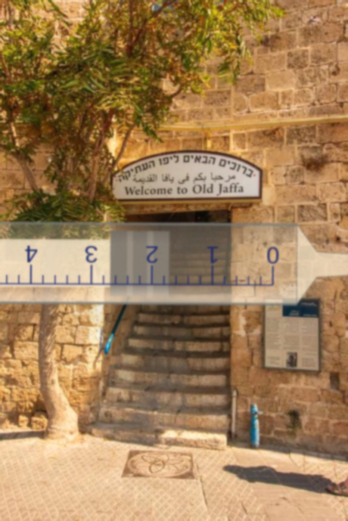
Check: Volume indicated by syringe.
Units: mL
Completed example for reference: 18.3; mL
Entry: 1.7; mL
